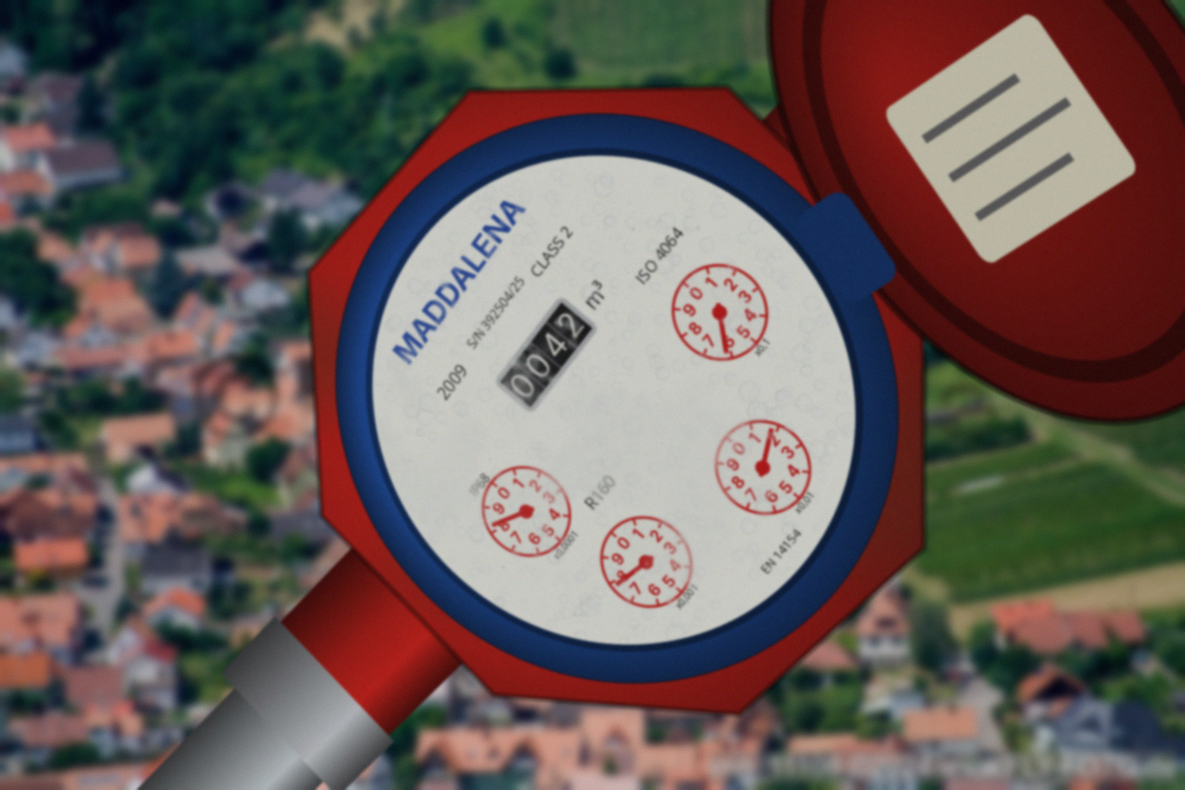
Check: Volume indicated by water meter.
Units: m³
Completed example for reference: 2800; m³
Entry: 42.6178; m³
